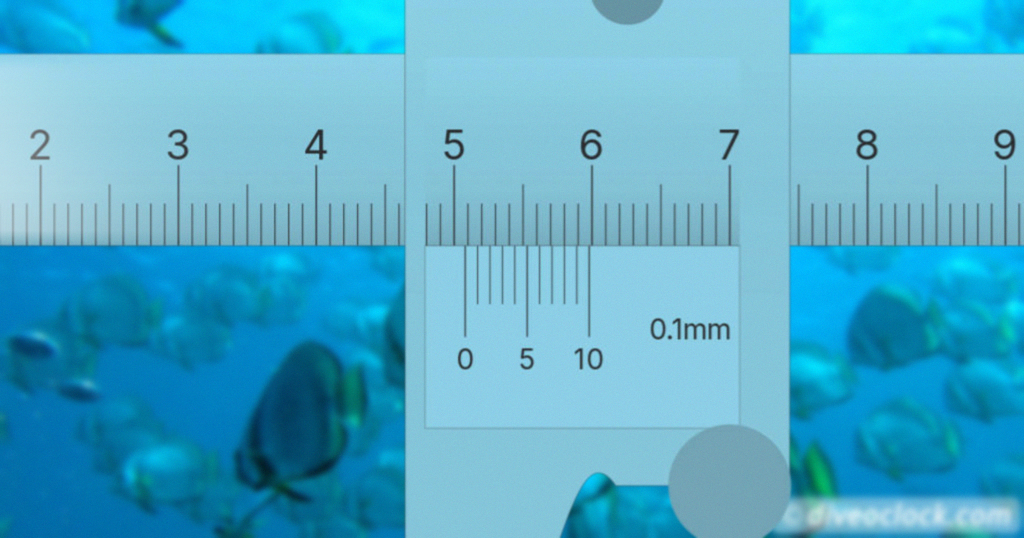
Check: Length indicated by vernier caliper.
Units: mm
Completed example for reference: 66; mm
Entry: 50.8; mm
